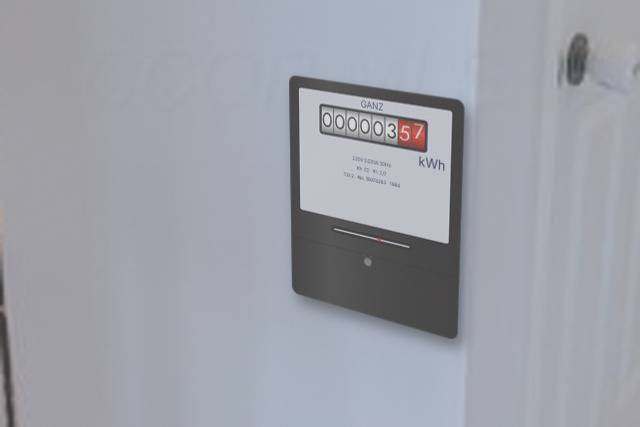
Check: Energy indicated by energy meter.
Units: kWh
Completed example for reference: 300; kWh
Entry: 3.57; kWh
